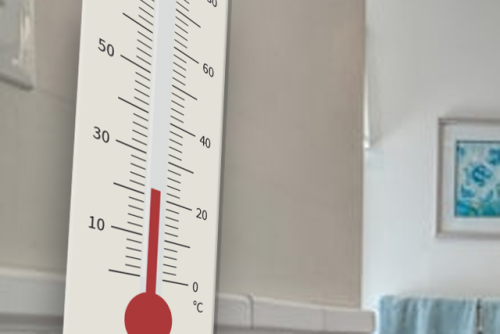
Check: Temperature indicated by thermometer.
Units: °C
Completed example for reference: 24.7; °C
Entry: 22; °C
